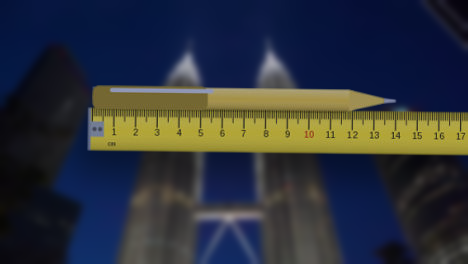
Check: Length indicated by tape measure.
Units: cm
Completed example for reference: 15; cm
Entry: 14; cm
